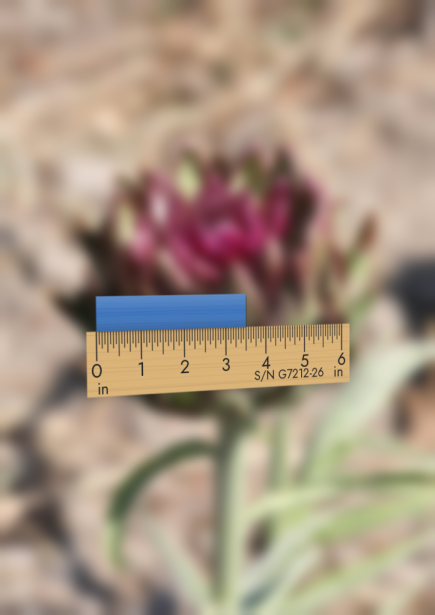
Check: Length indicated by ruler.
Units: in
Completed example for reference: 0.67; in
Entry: 3.5; in
